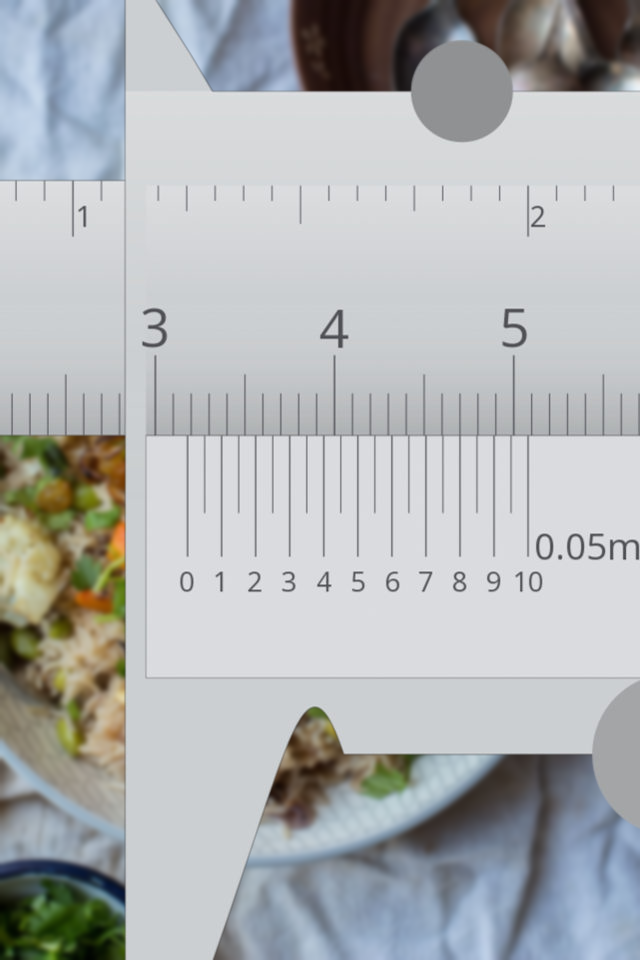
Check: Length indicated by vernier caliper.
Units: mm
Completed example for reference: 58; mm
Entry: 31.8; mm
